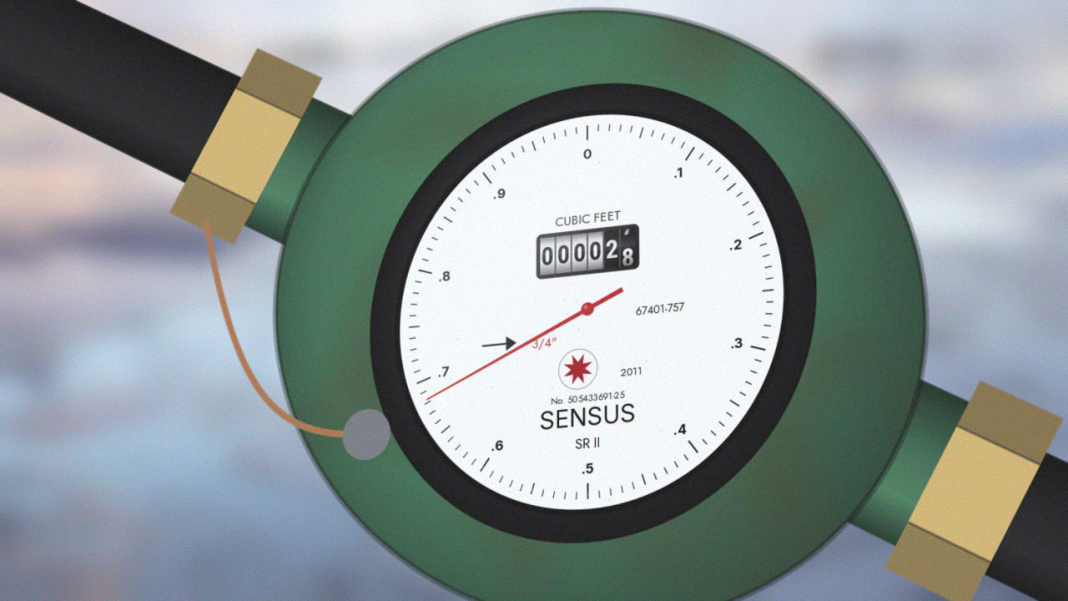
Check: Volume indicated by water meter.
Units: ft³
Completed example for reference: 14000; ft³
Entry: 27.68; ft³
